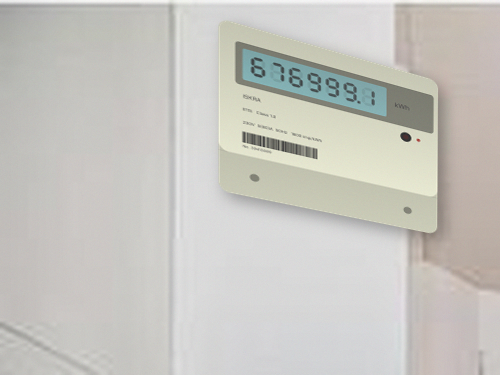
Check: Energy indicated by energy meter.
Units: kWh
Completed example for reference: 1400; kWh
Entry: 676999.1; kWh
